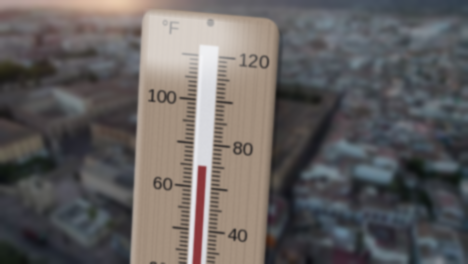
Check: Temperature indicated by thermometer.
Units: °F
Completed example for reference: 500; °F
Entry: 70; °F
